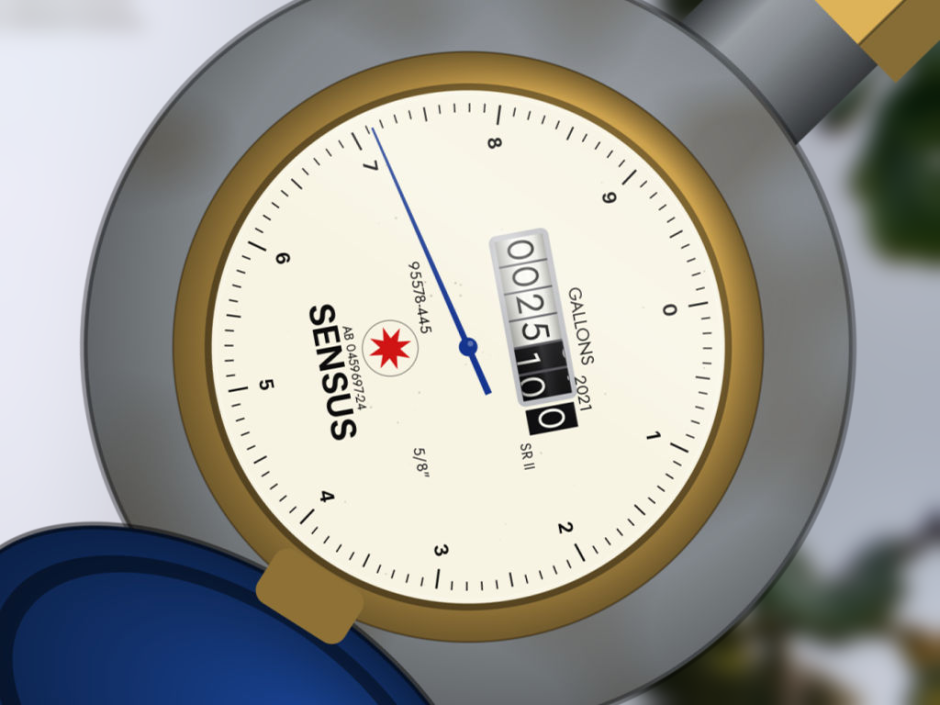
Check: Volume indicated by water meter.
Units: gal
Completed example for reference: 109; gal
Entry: 25097.1; gal
